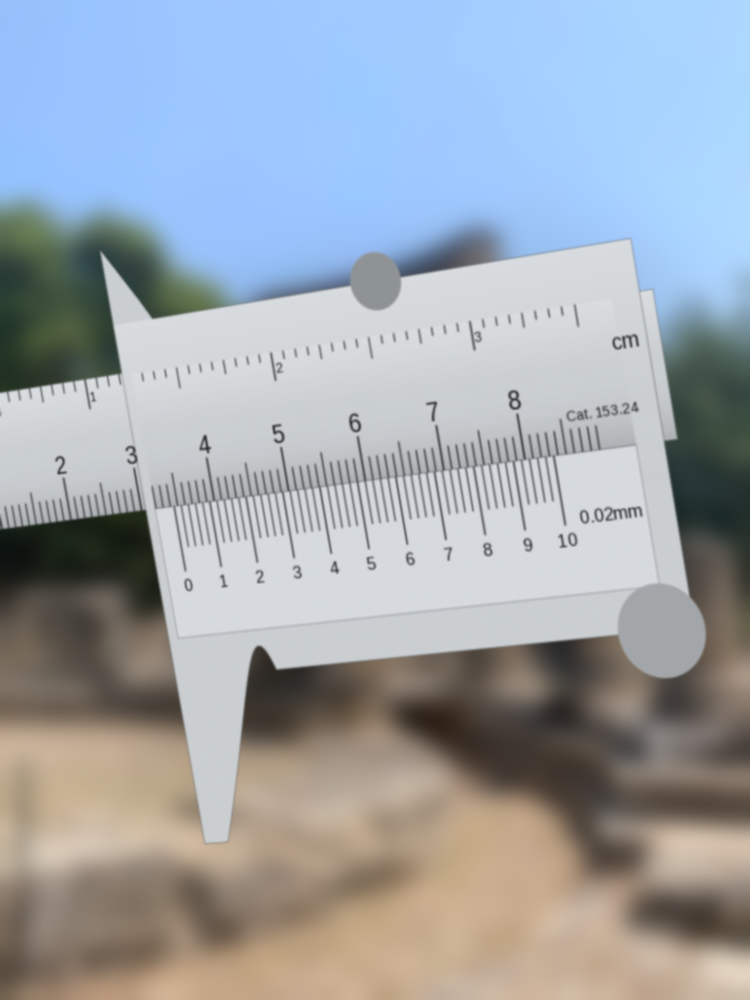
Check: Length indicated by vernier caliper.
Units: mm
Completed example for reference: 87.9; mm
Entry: 34.5; mm
